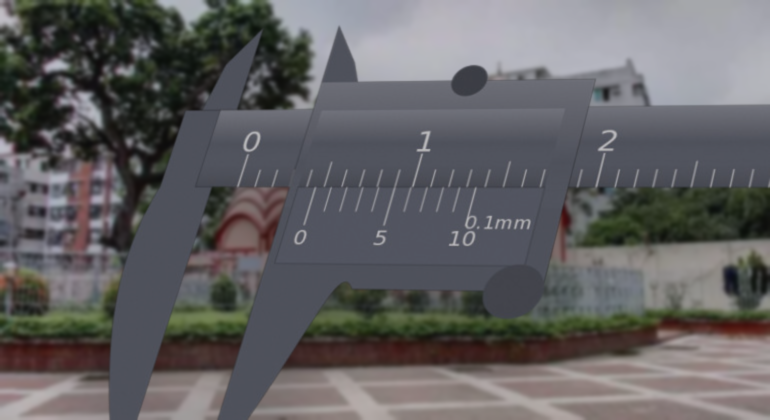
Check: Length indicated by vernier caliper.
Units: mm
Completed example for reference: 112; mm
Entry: 4.5; mm
